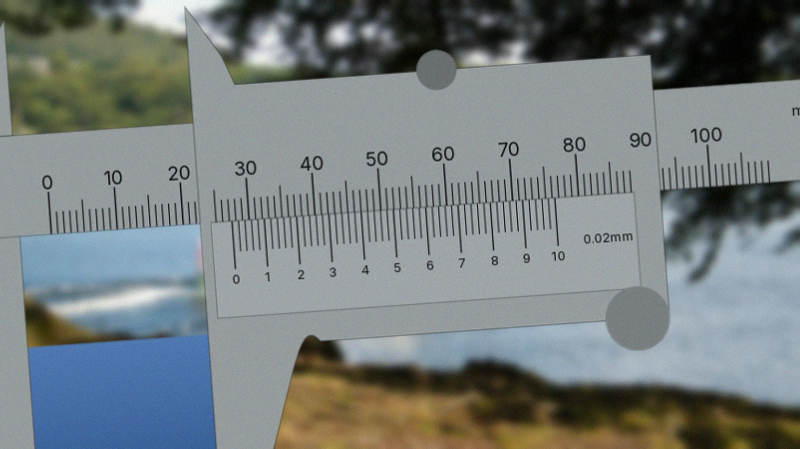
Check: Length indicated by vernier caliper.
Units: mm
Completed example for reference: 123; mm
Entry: 27.4; mm
